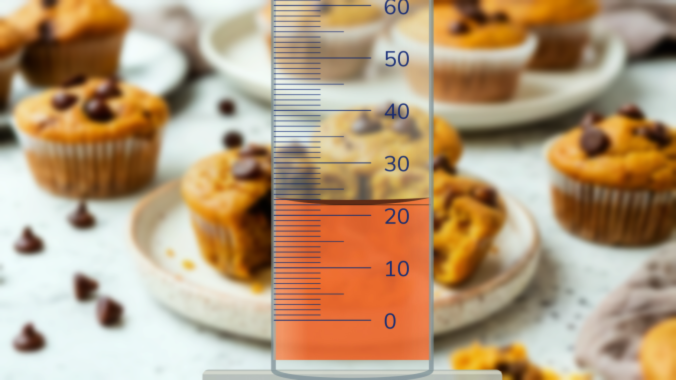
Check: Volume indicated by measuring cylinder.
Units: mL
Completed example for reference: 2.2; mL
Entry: 22; mL
